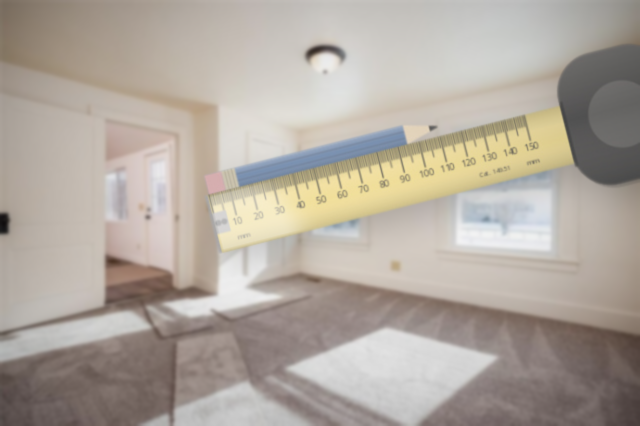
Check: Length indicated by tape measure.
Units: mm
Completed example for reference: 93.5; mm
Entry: 110; mm
